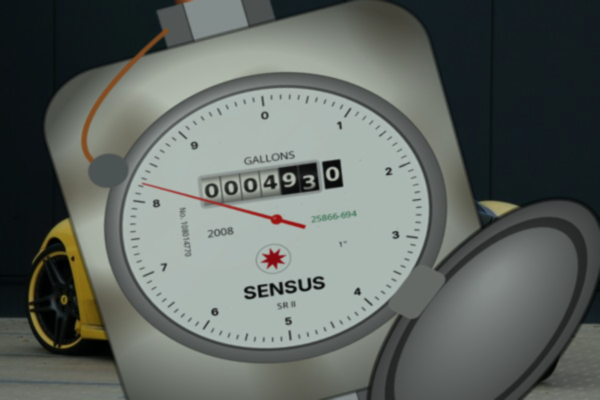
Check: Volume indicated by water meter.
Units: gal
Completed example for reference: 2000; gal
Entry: 4928.2; gal
